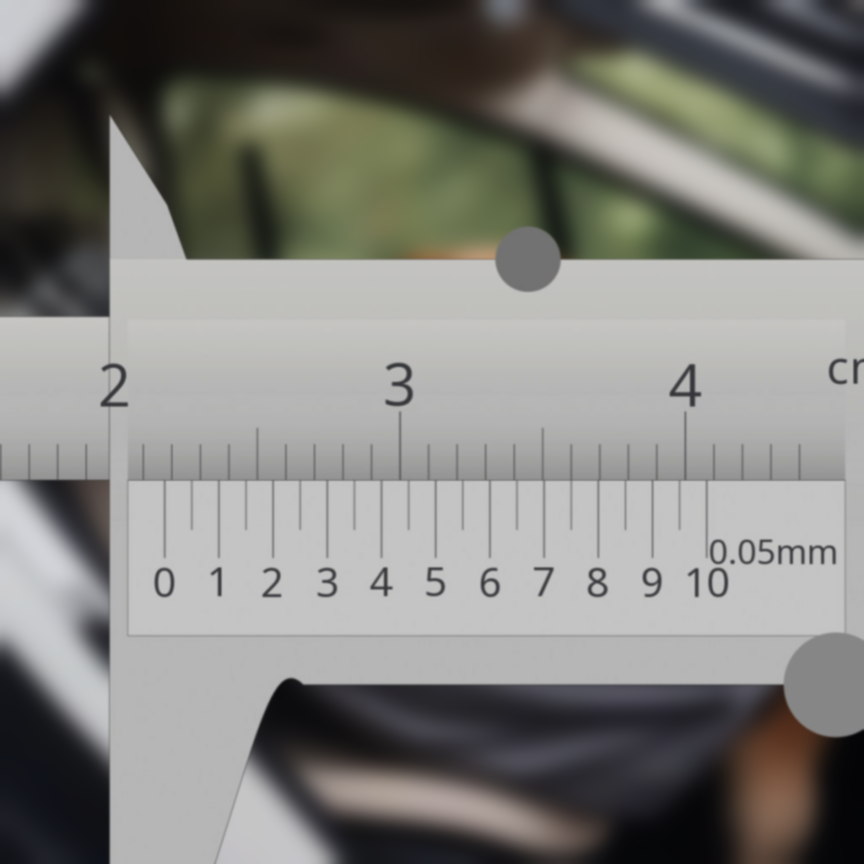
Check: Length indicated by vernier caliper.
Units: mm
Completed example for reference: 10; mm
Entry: 21.75; mm
